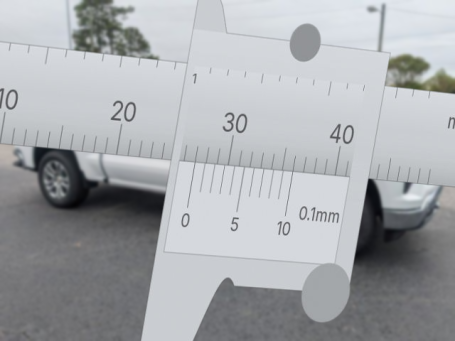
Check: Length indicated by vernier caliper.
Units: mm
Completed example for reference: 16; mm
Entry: 27.0; mm
